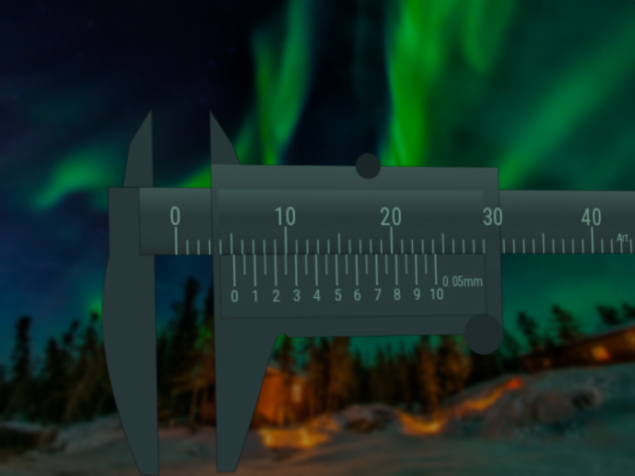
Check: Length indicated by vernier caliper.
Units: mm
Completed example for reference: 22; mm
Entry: 5.2; mm
